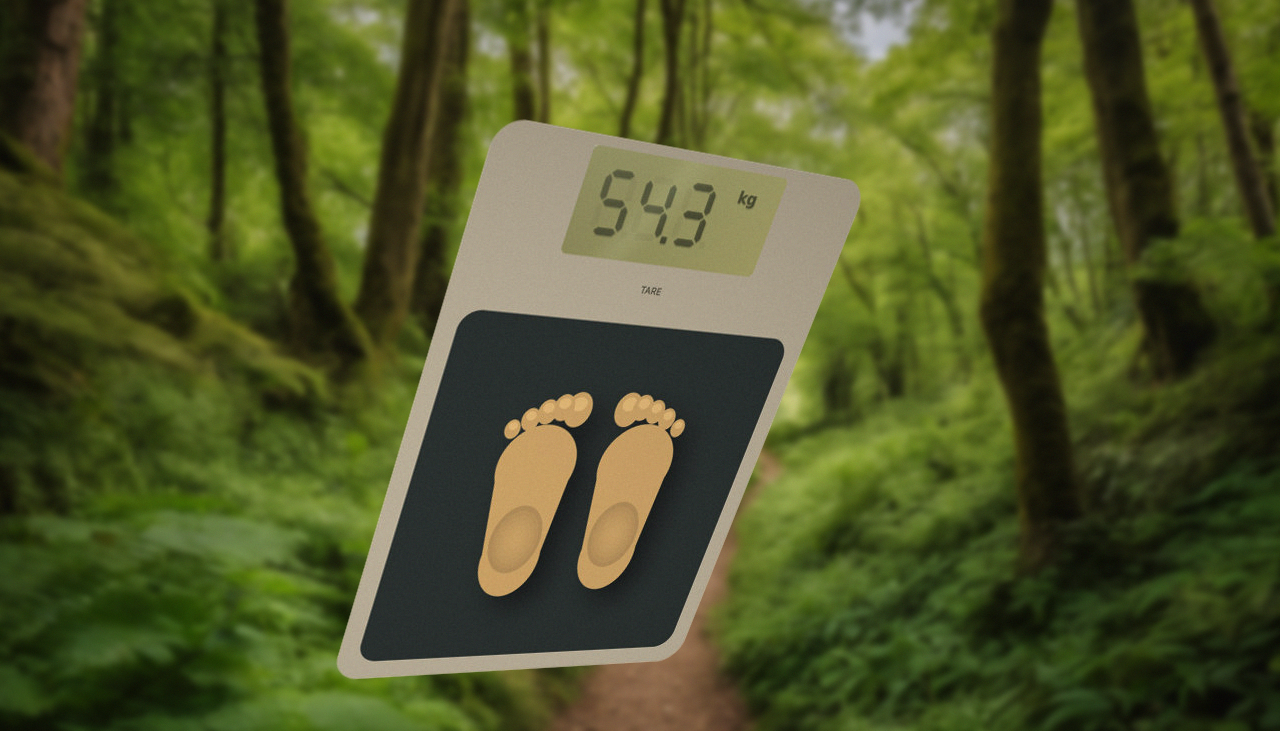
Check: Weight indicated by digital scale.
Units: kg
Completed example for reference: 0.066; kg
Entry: 54.3; kg
